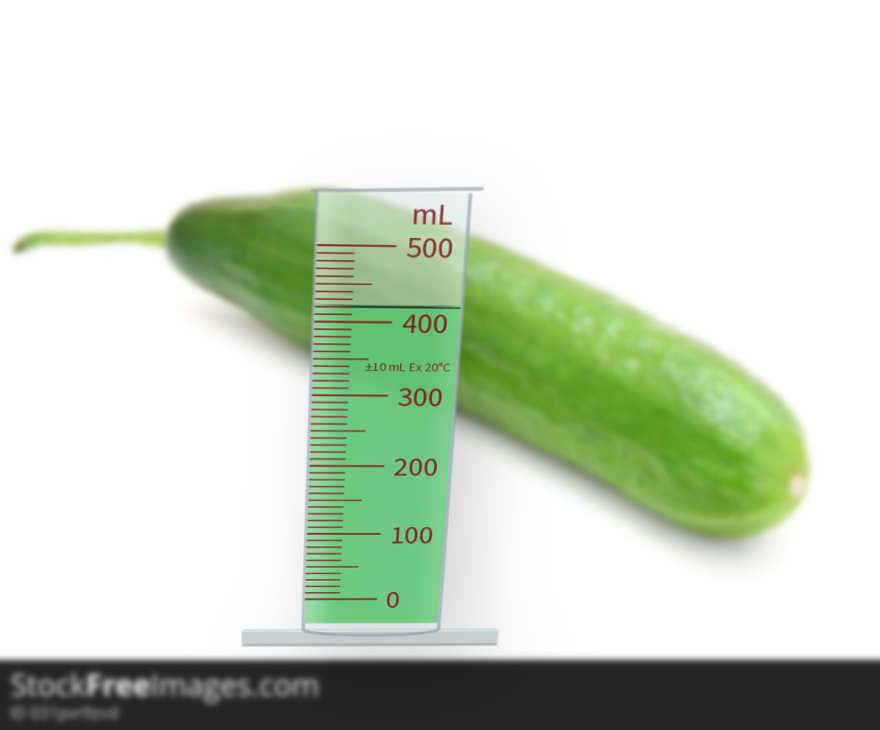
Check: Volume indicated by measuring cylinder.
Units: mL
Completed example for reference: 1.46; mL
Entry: 420; mL
